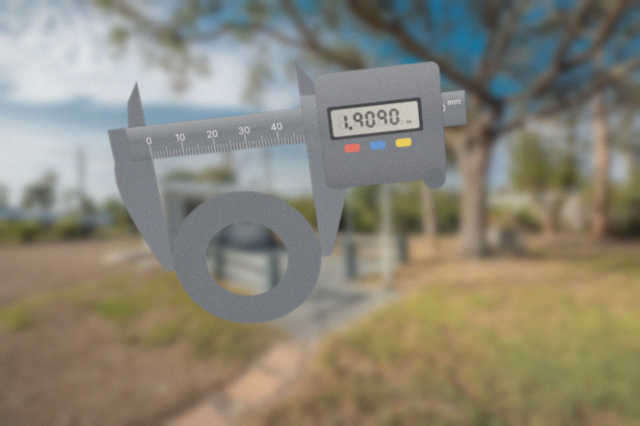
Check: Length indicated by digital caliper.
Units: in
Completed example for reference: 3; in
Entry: 1.9090; in
